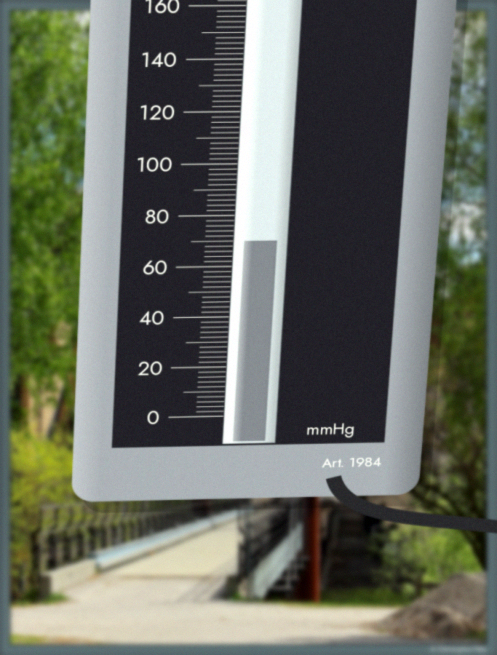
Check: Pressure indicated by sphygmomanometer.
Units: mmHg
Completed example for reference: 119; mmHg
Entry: 70; mmHg
